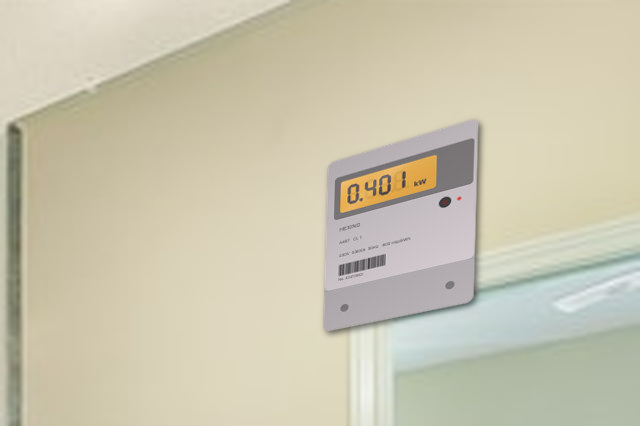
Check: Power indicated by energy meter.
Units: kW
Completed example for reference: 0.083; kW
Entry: 0.401; kW
